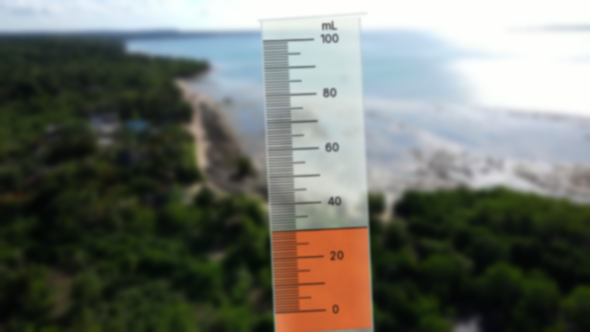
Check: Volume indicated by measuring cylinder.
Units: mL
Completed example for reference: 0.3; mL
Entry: 30; mL
